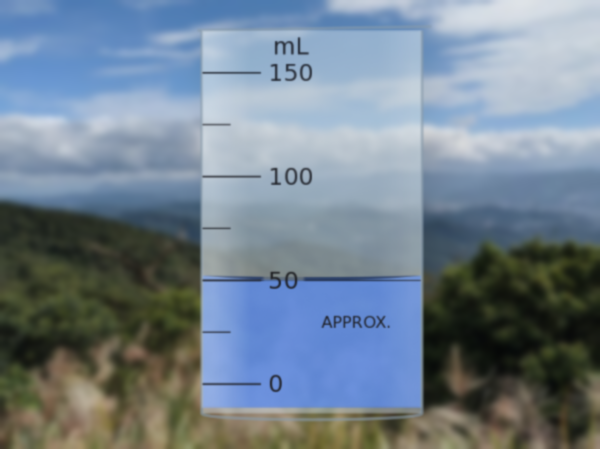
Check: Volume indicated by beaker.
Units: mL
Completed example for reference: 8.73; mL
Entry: 50; mL
